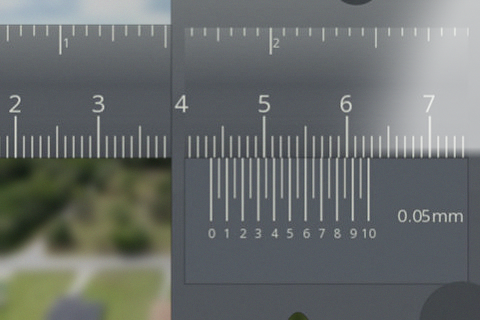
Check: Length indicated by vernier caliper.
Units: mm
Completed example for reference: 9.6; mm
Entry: 43.6; mm
